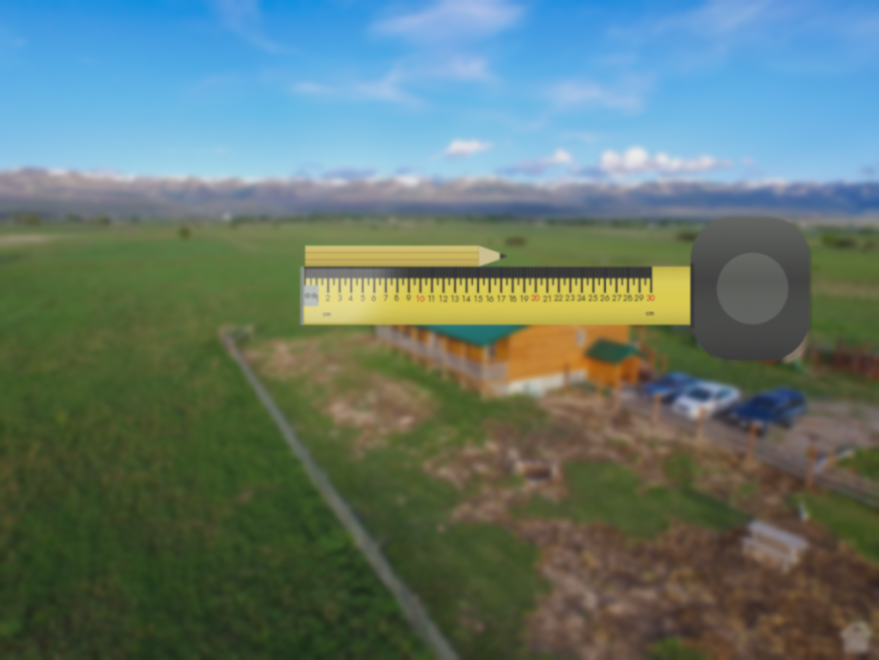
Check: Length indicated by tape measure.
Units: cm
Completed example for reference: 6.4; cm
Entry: 17.5; cm
